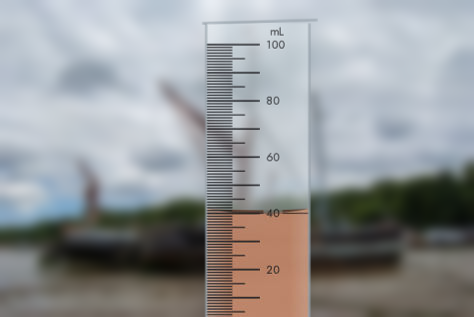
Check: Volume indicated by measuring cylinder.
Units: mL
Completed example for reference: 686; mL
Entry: 40; mL
